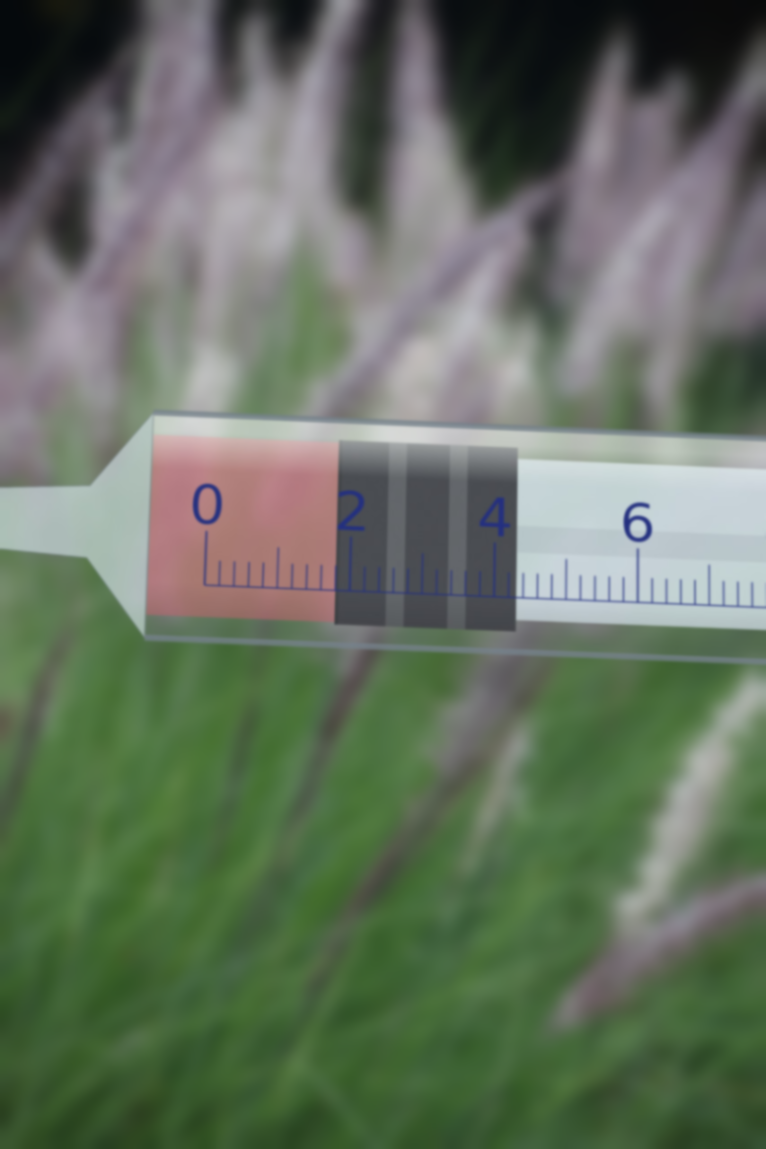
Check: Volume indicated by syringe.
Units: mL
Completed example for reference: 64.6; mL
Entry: 1.8; mL
